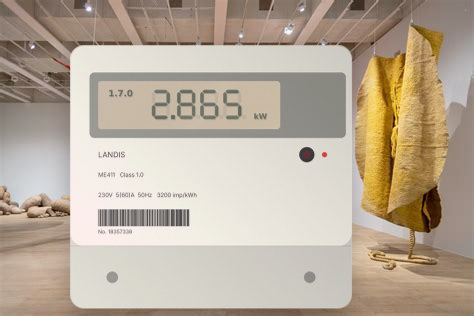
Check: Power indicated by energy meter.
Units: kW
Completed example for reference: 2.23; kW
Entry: 2.865; kW
